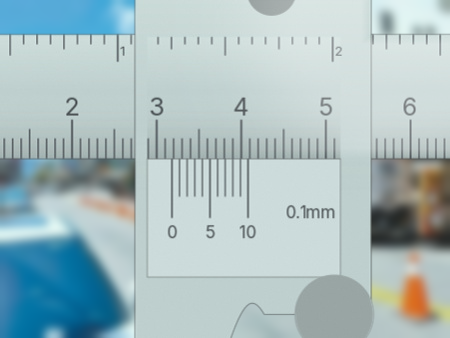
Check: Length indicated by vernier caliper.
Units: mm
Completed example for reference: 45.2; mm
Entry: 31.8; mm
